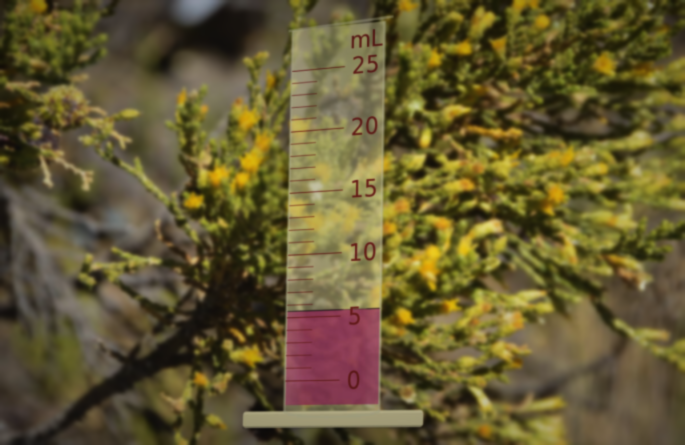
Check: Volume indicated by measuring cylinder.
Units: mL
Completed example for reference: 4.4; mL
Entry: 5.5; mL
